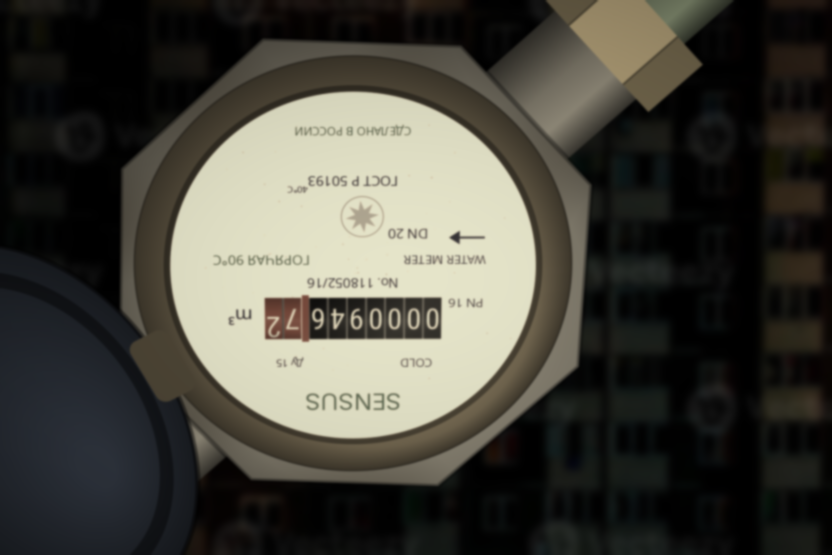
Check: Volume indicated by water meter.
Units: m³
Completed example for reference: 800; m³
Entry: 946.72; m³
